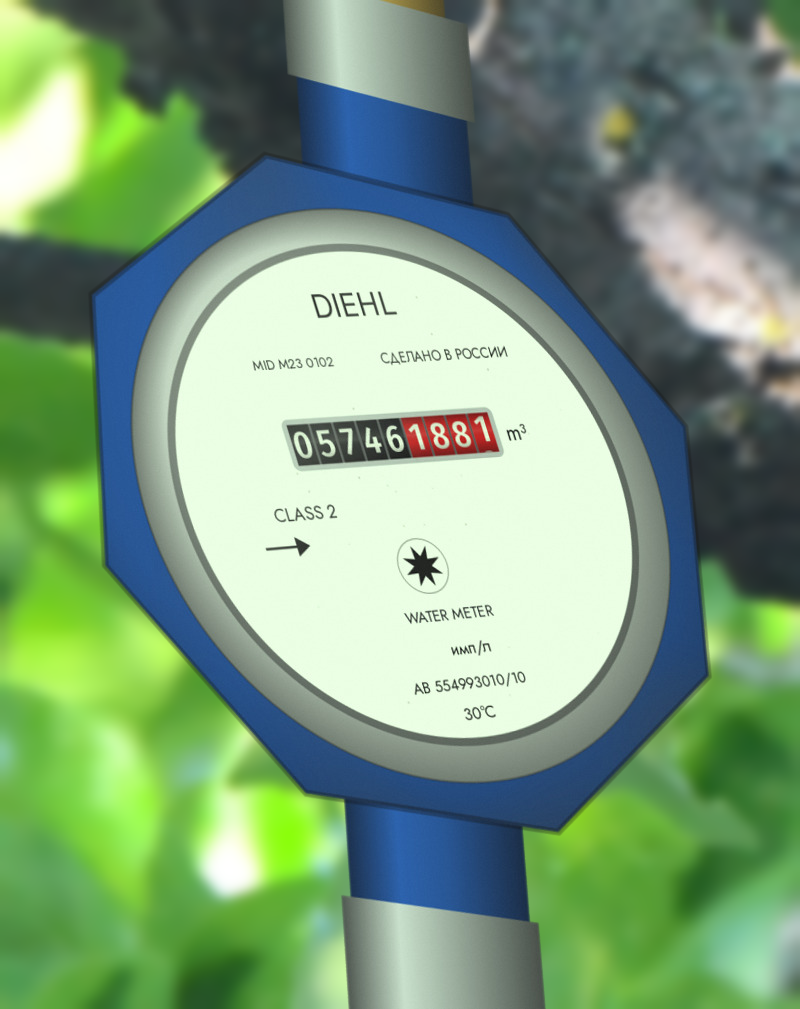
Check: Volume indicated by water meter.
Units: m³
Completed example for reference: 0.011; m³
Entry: 5746.1881; m³
